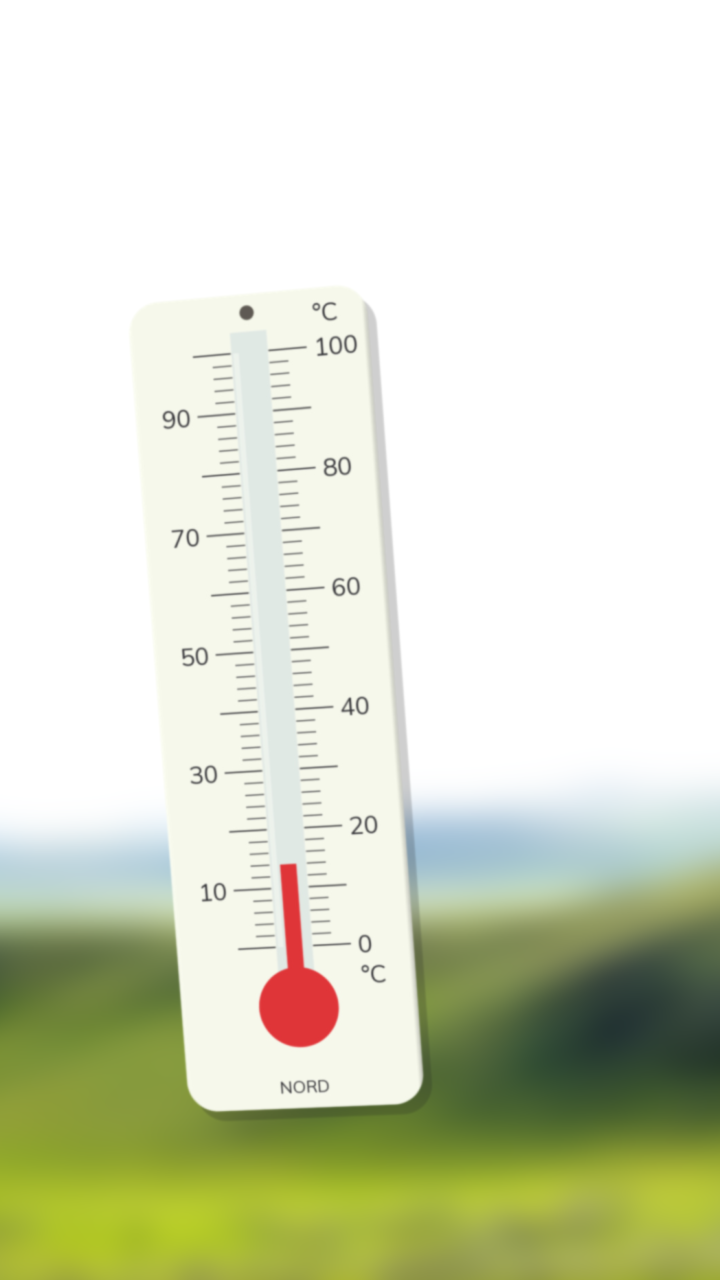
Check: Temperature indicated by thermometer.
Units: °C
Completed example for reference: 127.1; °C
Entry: 14; °C
